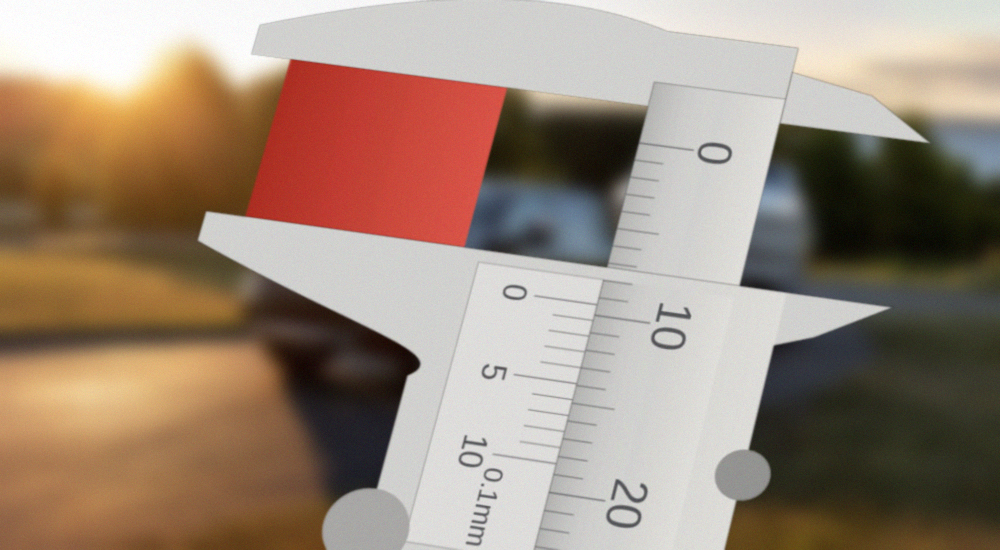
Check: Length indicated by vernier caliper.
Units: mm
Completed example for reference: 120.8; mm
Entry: 9.4; mm
